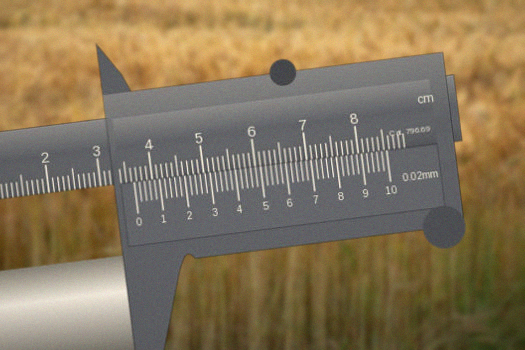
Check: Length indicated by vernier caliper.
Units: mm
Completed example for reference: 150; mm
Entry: 36.5; mm
